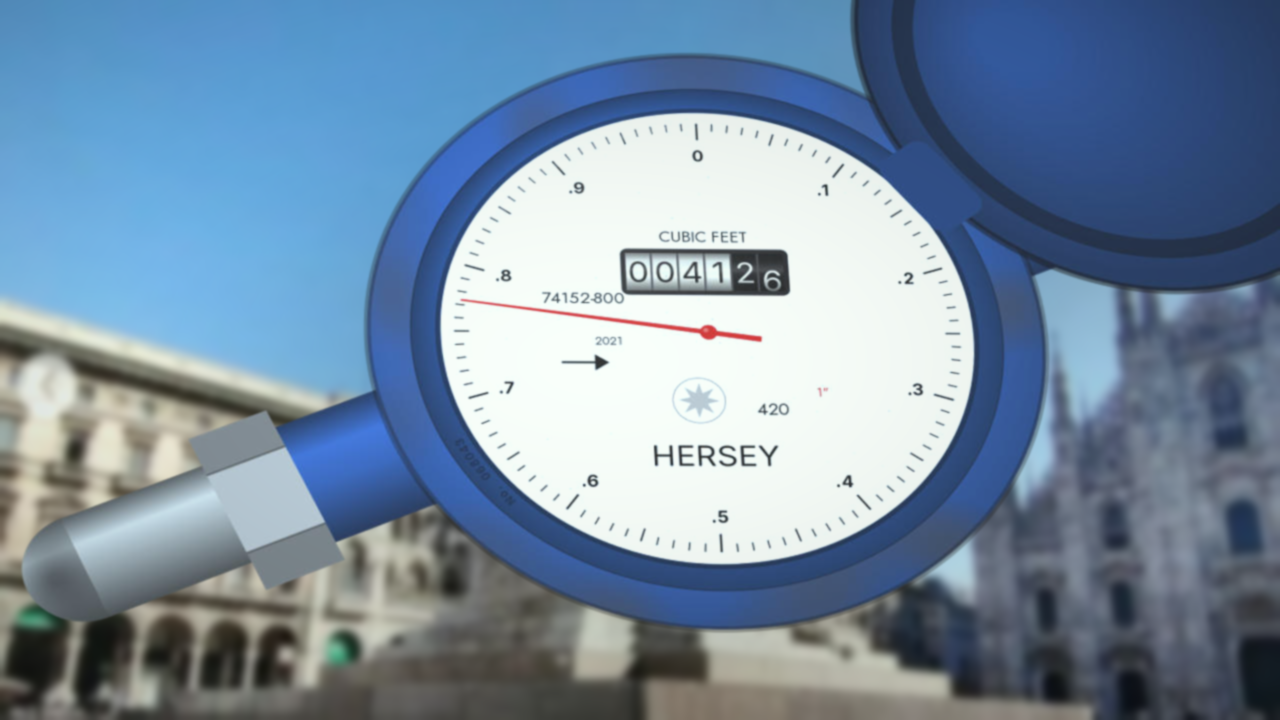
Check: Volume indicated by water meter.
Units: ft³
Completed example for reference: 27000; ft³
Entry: 4125.77; ft³
